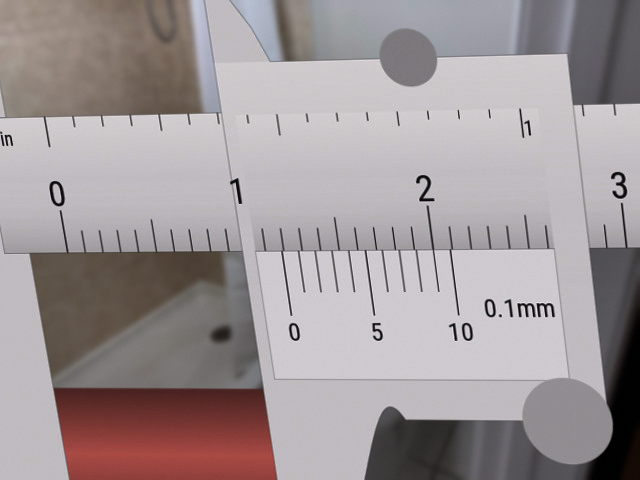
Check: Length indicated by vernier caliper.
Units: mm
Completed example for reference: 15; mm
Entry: 11.9; mm
